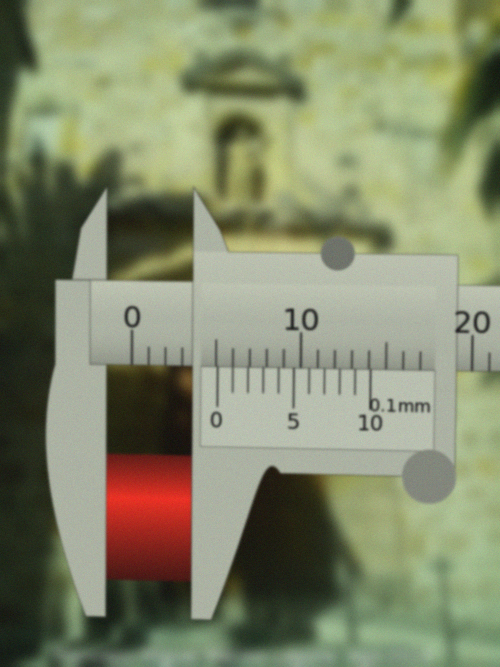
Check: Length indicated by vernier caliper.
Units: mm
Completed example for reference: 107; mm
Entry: 5.1; mm
